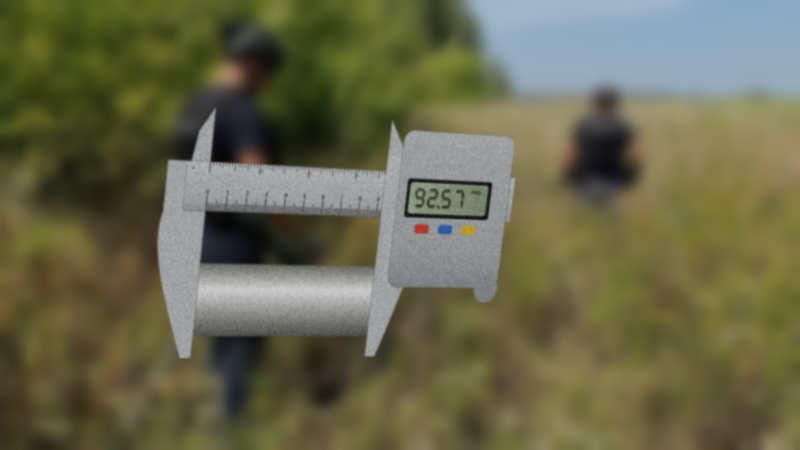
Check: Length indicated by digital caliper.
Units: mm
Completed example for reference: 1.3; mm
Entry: 92.57; mm
